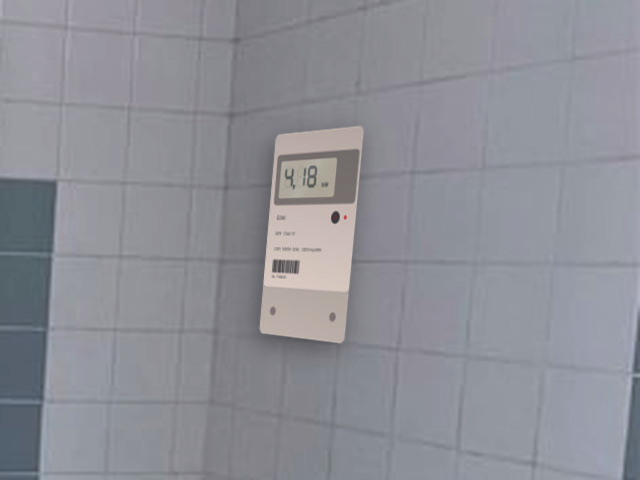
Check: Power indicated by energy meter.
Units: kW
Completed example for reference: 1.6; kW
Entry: 4.18; kW
